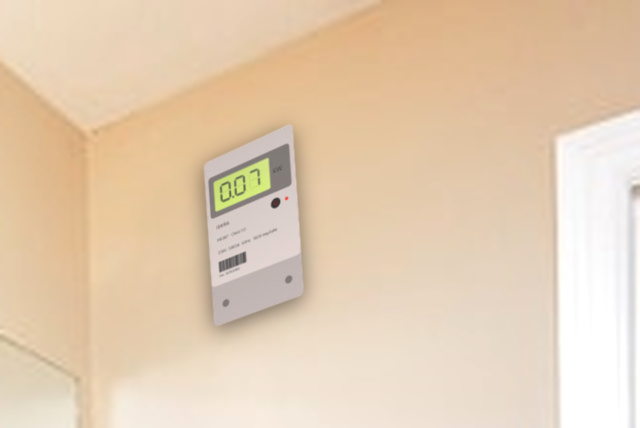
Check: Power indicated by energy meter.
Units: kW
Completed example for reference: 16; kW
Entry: 0.07; kW
